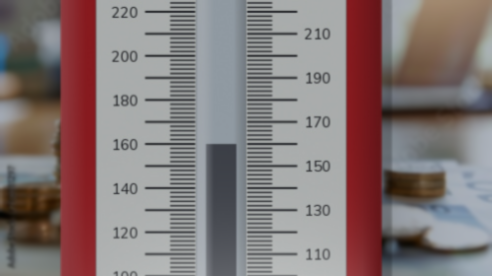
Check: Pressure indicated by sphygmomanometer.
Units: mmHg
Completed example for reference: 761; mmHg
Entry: 160; mmHg
